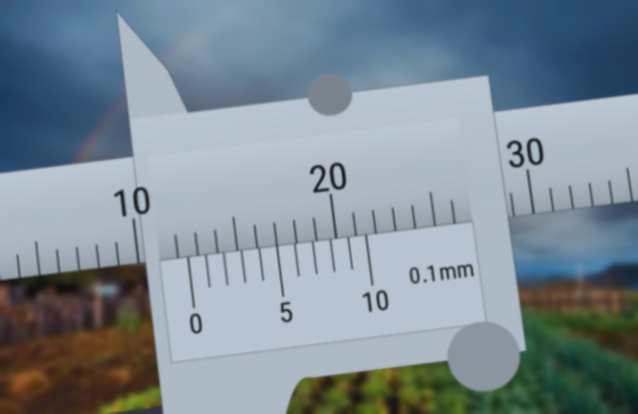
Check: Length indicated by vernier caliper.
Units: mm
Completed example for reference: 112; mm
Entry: 12.5; mm
